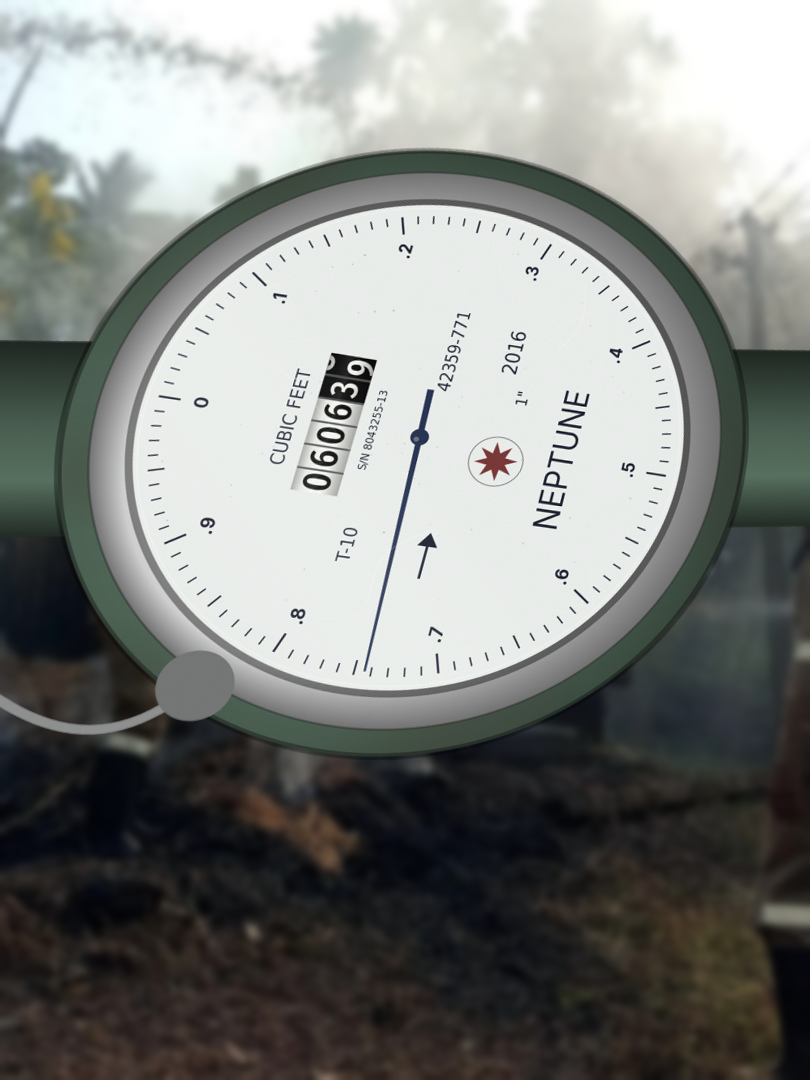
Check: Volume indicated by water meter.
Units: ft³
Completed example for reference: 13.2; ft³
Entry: 60638.74; ft³
